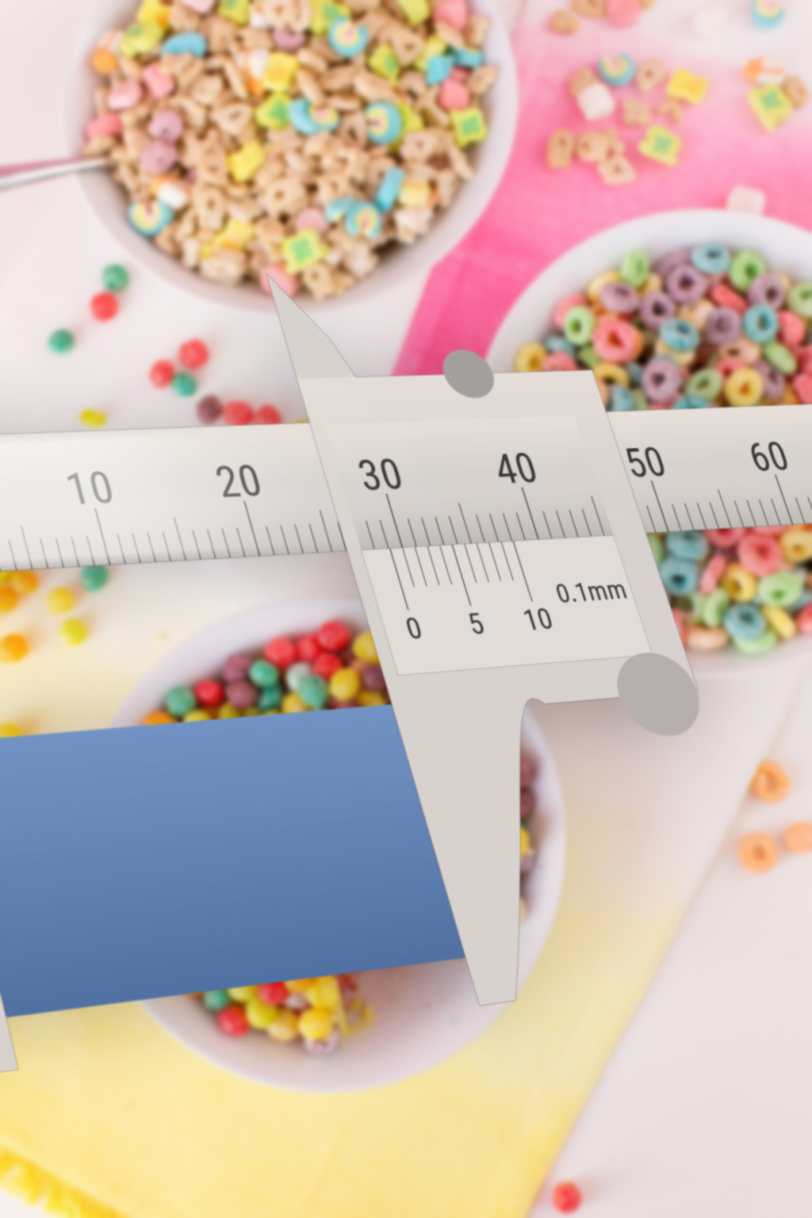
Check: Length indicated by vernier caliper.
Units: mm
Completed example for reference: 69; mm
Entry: 29.1; mm
